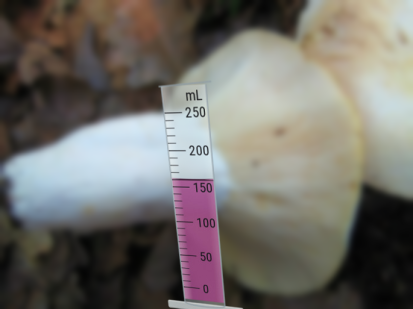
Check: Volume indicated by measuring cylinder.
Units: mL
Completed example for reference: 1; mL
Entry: 160; mL
